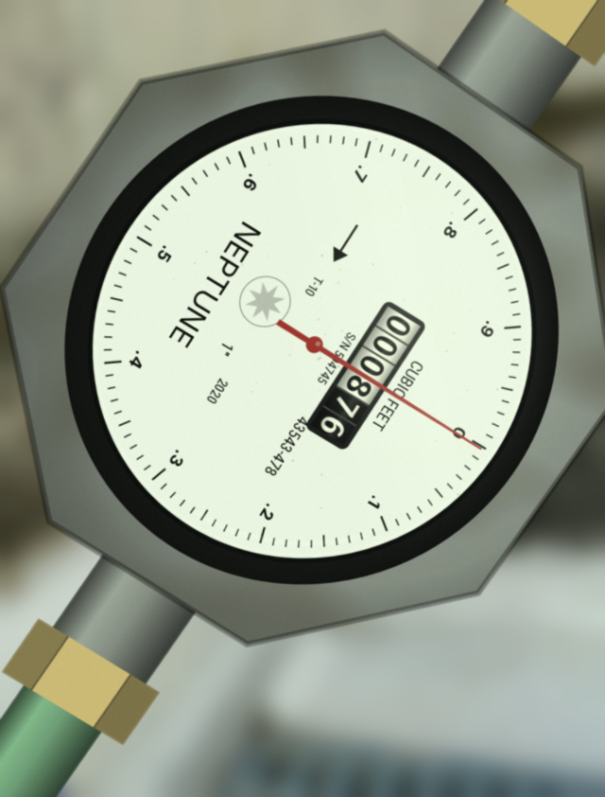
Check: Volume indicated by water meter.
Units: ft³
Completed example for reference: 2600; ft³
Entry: 876.00; ft³
